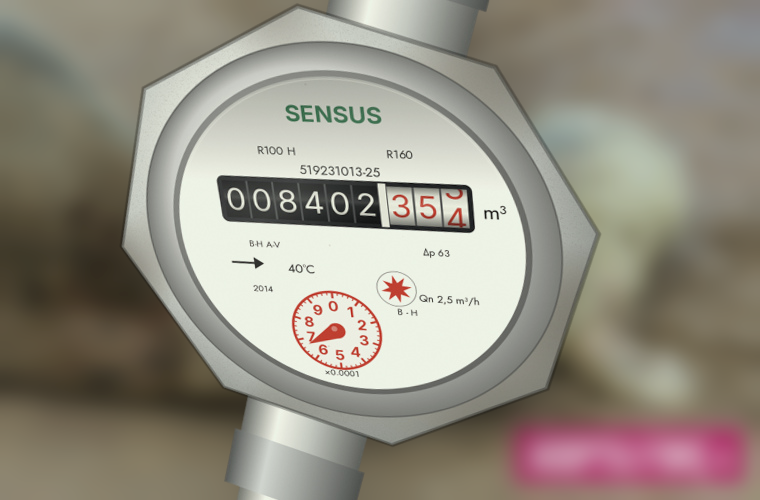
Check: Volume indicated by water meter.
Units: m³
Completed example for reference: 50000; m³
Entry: 8402.3536; m³
